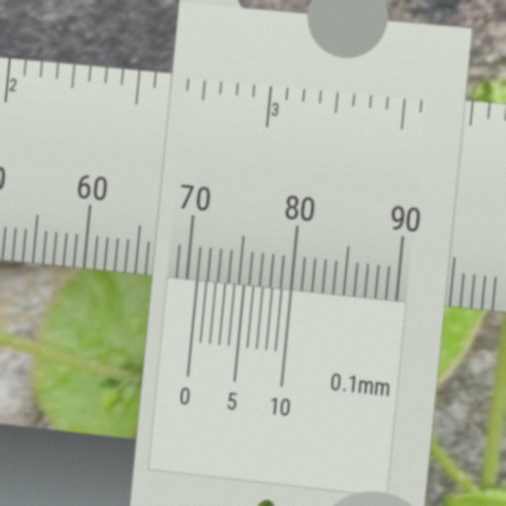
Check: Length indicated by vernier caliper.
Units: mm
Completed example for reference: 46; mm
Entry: 71.0; mm
